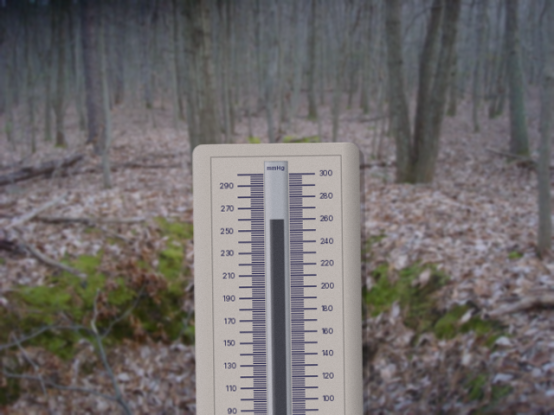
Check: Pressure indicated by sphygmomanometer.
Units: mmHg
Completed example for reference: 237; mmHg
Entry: 260; mmHg
